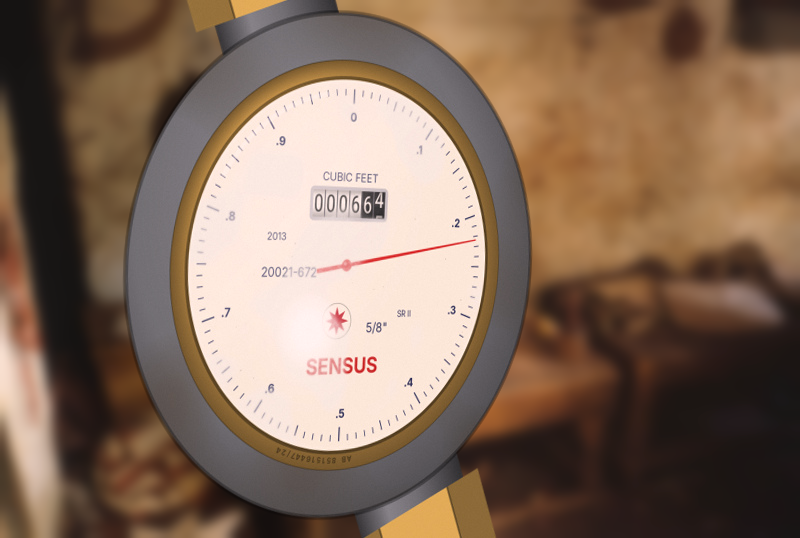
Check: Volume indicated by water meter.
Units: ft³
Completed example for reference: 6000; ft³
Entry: 664.22; ft³
